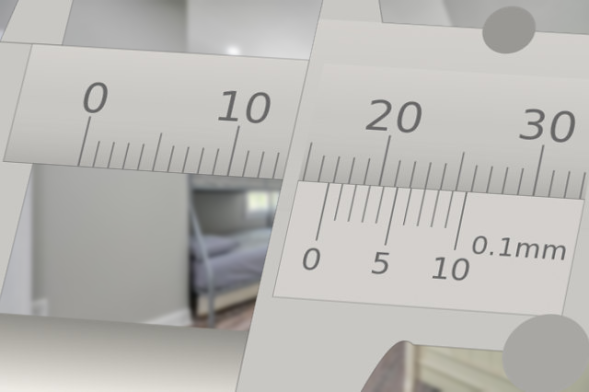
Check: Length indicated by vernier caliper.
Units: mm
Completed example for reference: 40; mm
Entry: 16.7; mm
